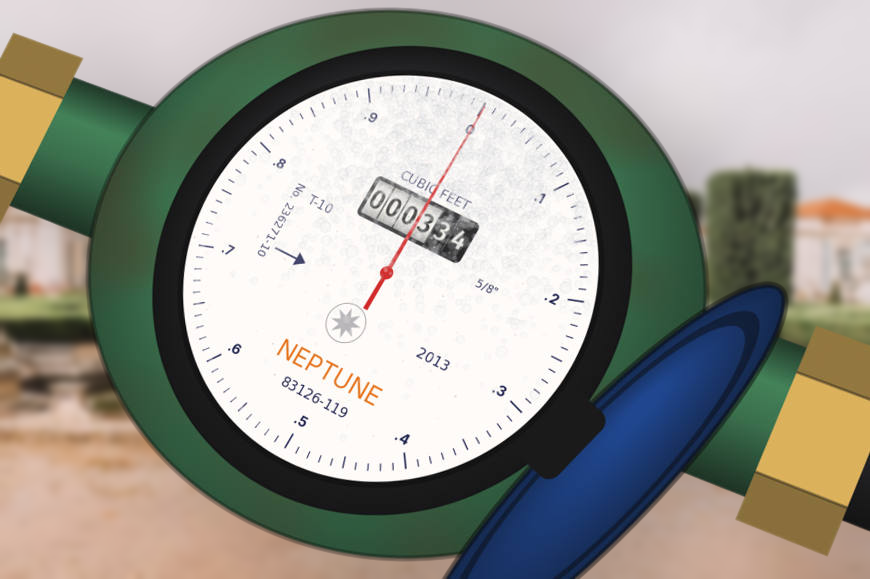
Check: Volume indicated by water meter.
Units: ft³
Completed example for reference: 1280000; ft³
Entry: 334.00; ft³
